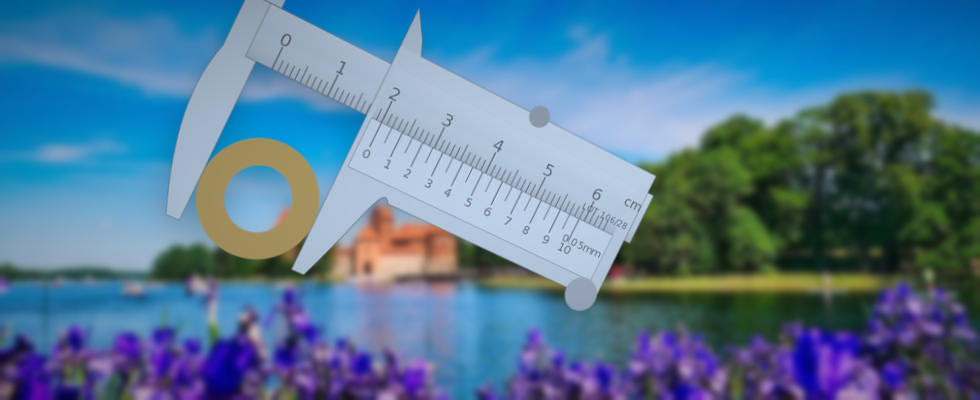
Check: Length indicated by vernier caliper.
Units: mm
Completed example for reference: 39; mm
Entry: 20.0; mm
